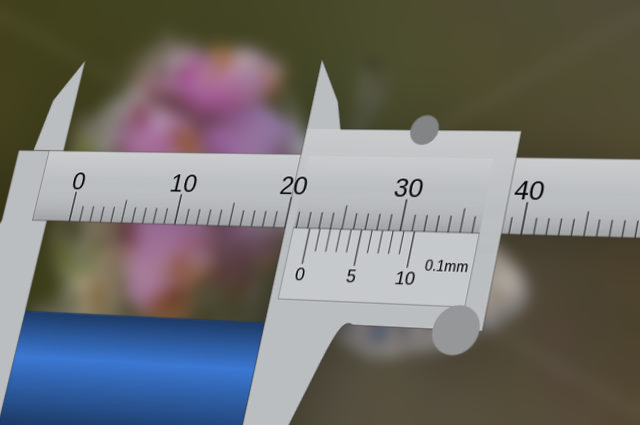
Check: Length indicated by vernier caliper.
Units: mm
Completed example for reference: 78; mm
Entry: 22.2; mm
